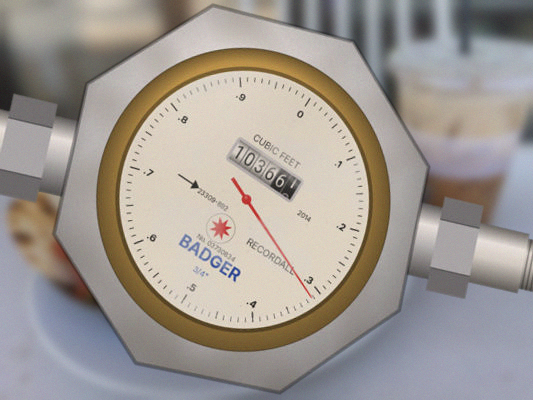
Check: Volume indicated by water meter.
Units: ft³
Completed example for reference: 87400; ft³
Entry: 103661.31; ft³
